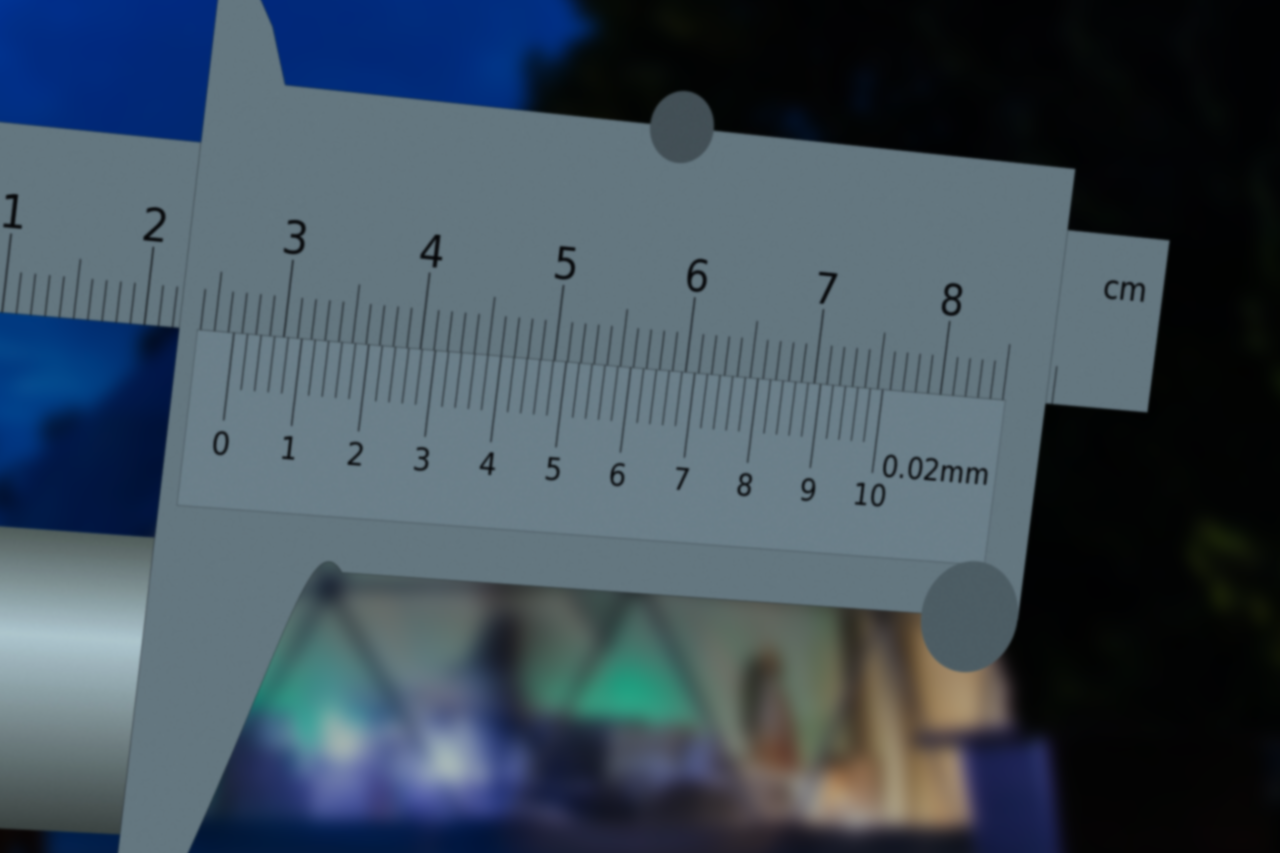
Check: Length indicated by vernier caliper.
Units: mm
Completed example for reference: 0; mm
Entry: 26.4; mm
